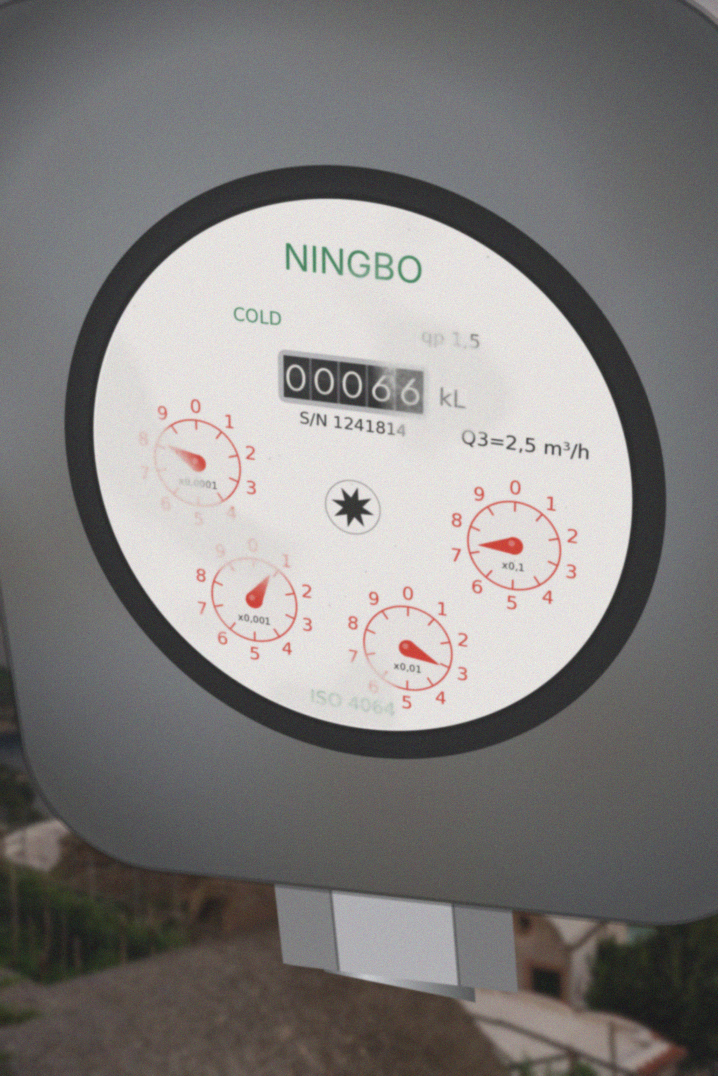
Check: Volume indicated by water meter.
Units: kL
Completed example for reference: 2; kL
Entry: 66.7308; kL
